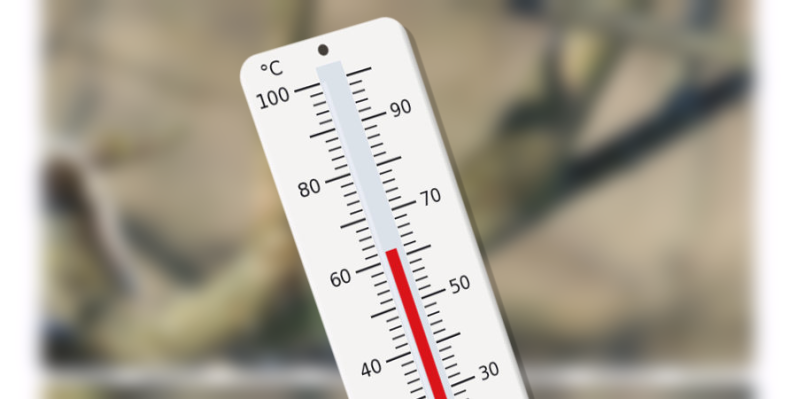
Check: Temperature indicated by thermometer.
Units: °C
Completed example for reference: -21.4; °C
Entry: 62; °C
